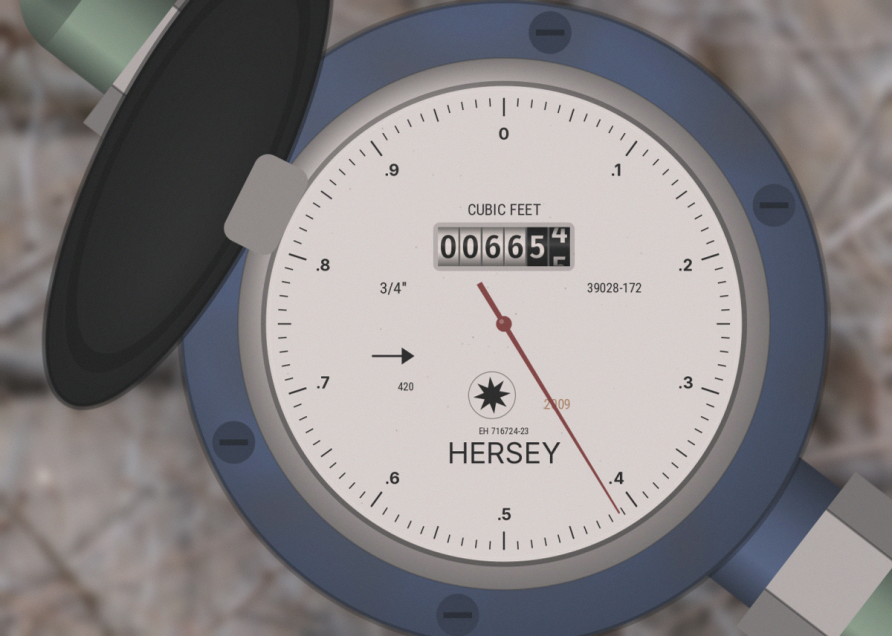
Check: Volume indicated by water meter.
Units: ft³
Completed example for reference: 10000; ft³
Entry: 6654.41; ft³
